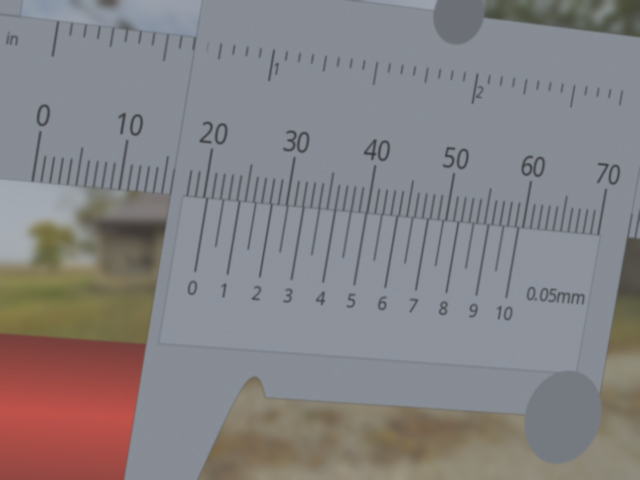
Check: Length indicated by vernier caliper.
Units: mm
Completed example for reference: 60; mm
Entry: 20.4; mm
